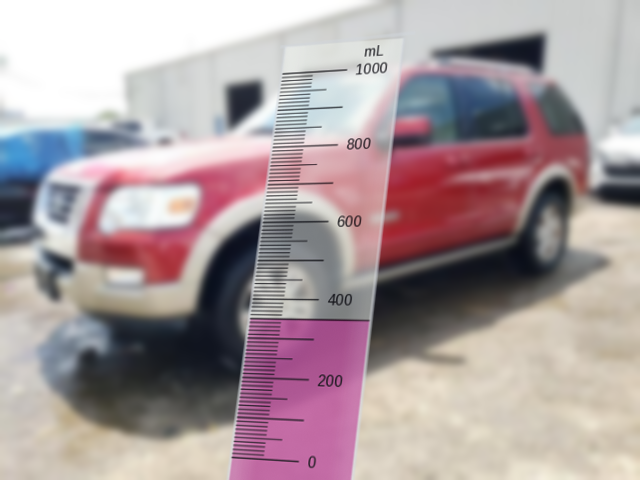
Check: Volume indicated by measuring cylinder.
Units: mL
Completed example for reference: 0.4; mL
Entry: 350; mL
